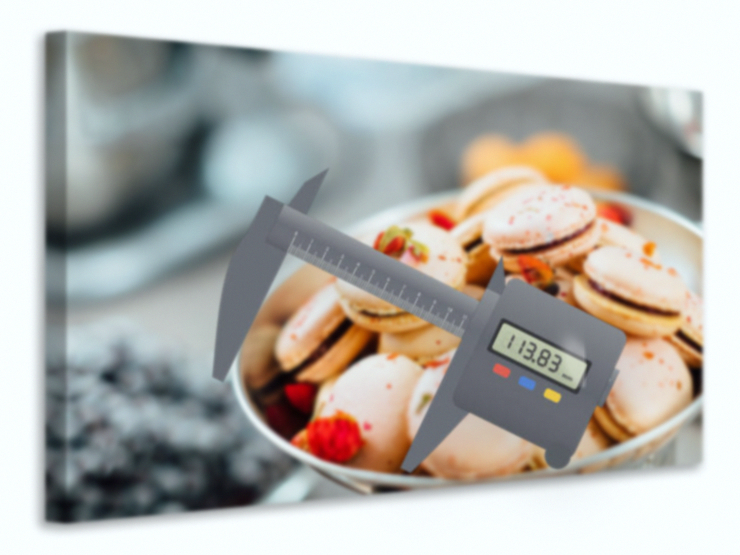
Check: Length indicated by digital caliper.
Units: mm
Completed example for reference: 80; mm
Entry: 113.83; mm
